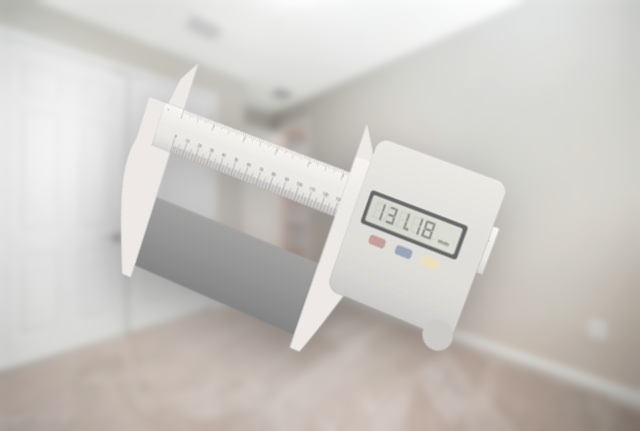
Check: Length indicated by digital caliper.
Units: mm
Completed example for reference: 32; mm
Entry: 131.18; mm
